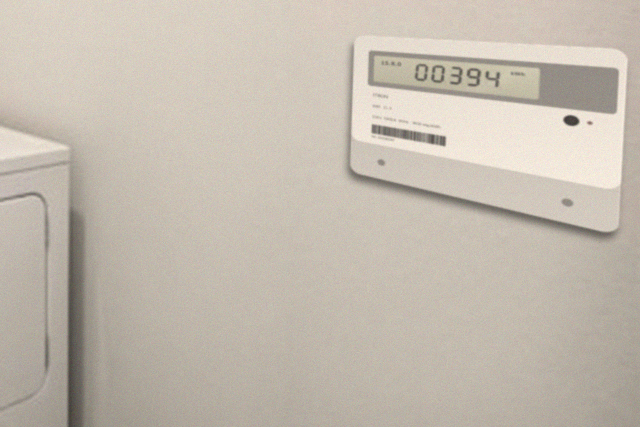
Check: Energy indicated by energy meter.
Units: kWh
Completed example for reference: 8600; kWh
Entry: 394; kWh
